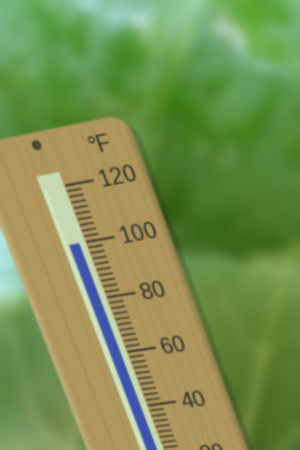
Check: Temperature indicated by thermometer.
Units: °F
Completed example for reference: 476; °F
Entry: 100; °F
